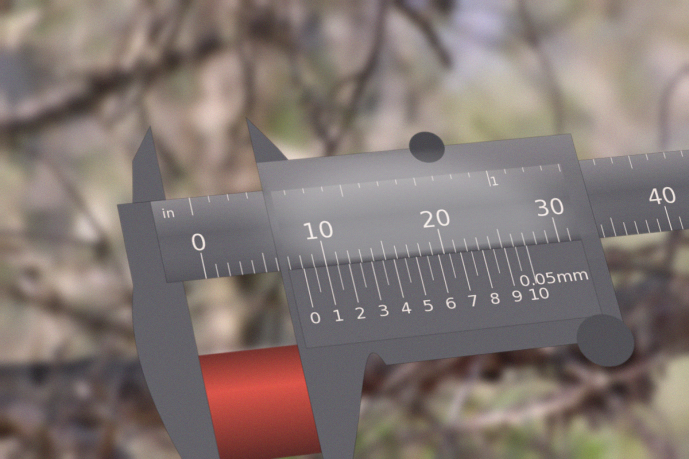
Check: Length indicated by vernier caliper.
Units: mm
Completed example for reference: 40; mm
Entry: 8.1; mm
